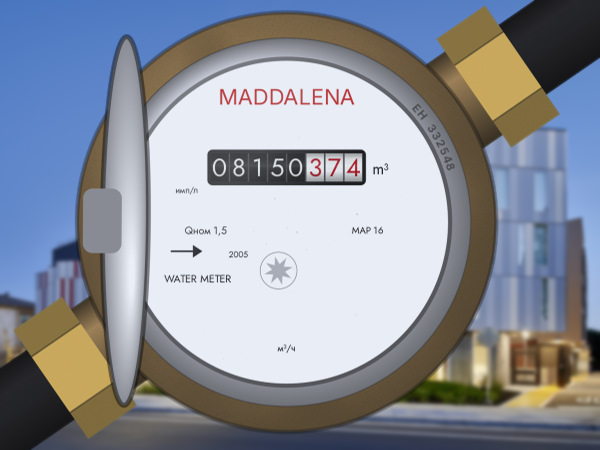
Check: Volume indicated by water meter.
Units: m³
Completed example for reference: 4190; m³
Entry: 8150.374; m³
